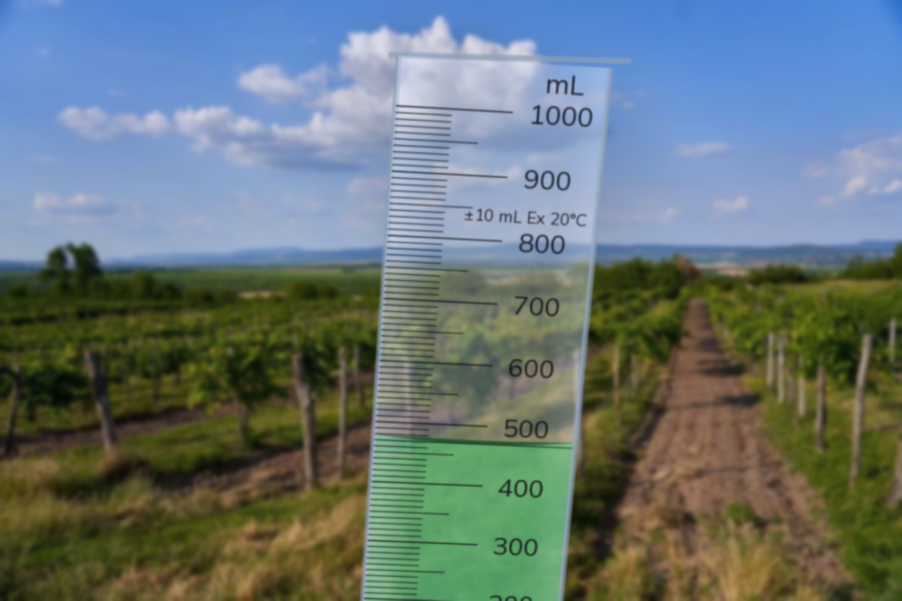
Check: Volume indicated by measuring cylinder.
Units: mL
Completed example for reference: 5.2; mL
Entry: 470; mL
